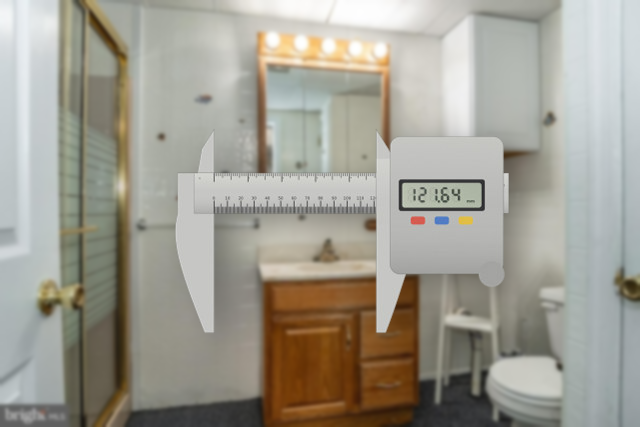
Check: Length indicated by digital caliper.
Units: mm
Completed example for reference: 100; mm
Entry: 121.64; mm
